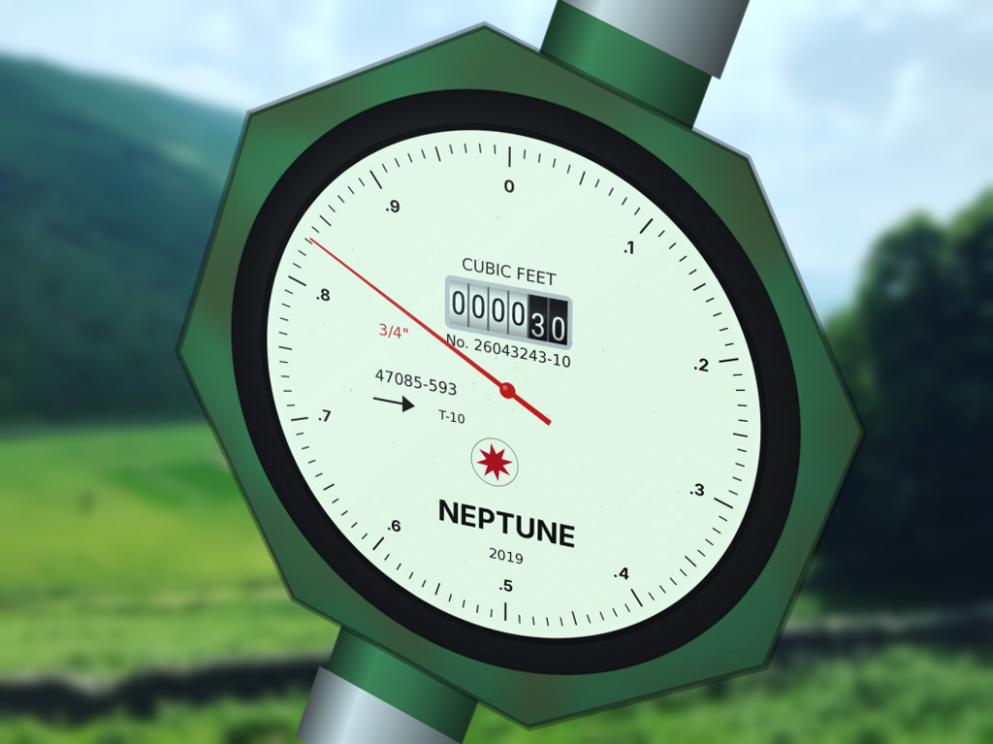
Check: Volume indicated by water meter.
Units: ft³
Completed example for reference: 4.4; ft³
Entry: 29.83; ft³
